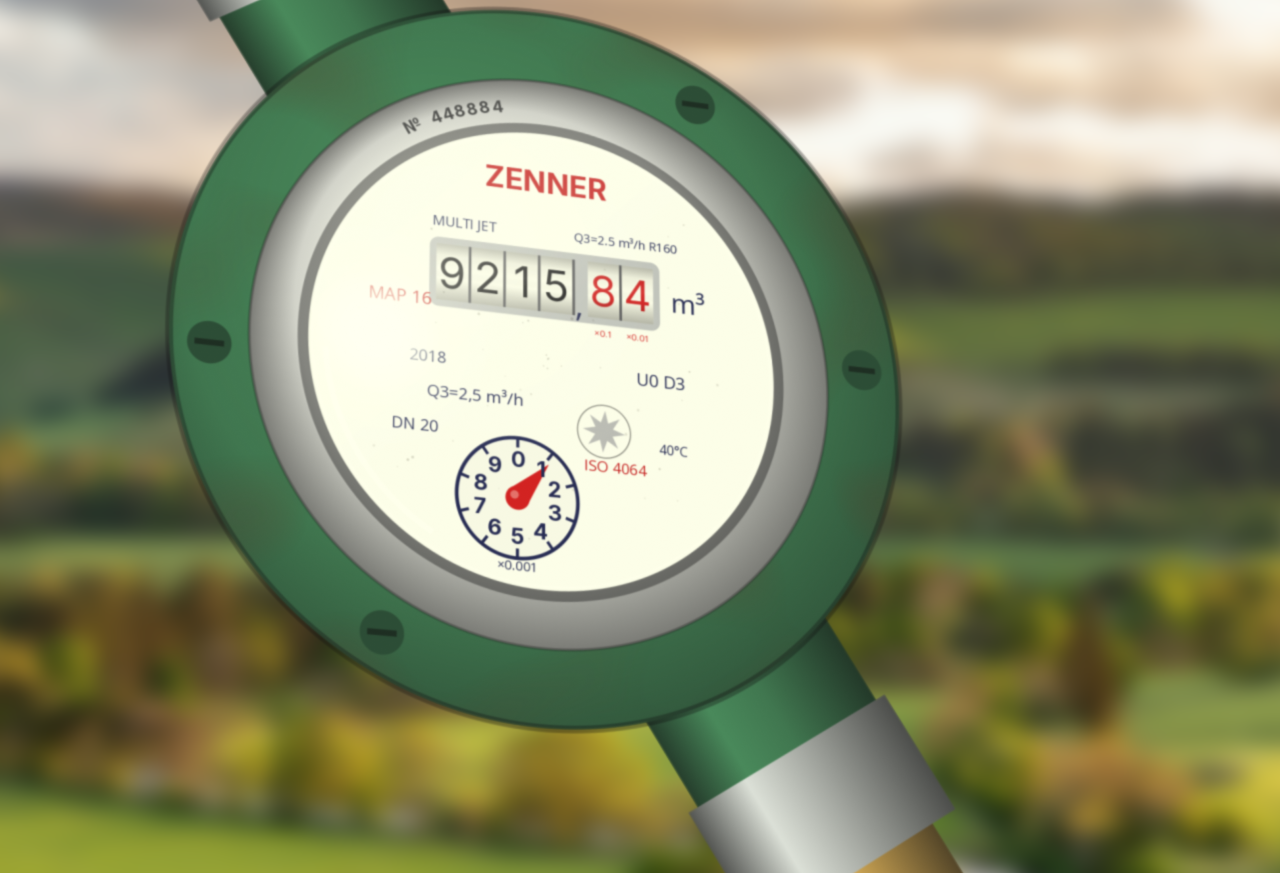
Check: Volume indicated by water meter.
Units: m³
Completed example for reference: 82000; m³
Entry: 9215.841; m³
